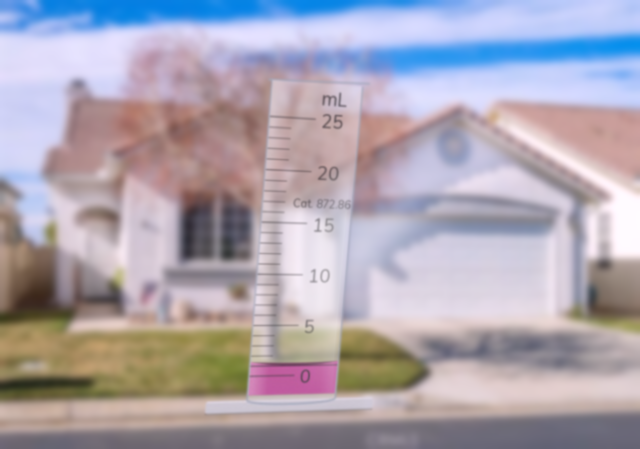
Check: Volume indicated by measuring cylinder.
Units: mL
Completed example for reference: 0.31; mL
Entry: 1; mL
